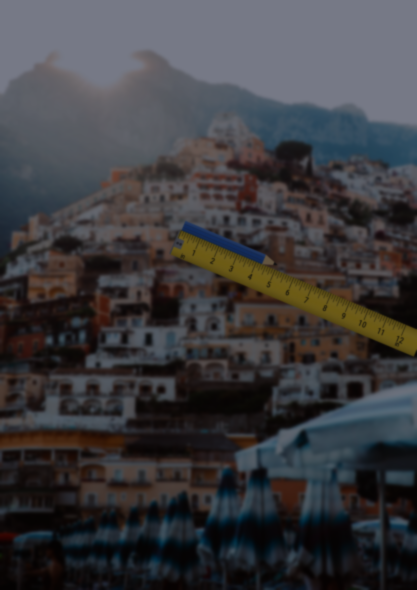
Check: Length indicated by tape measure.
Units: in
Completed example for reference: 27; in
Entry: 5; in
